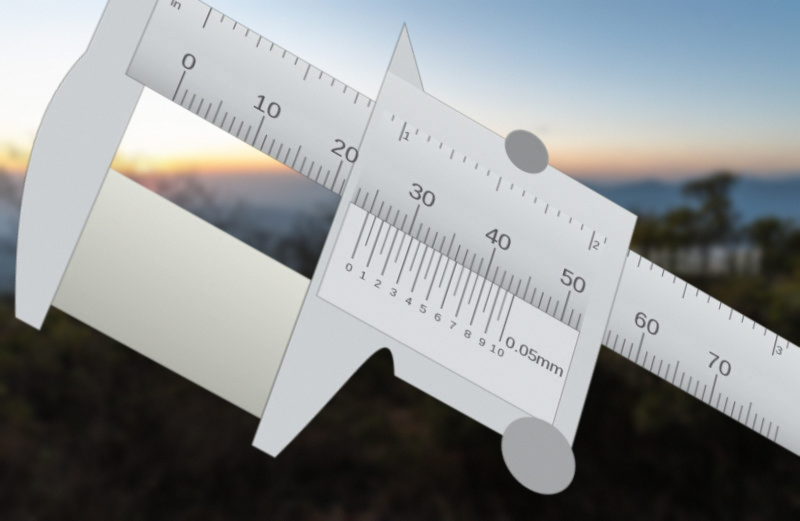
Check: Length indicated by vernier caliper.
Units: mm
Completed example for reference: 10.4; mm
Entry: 24.8; mm
